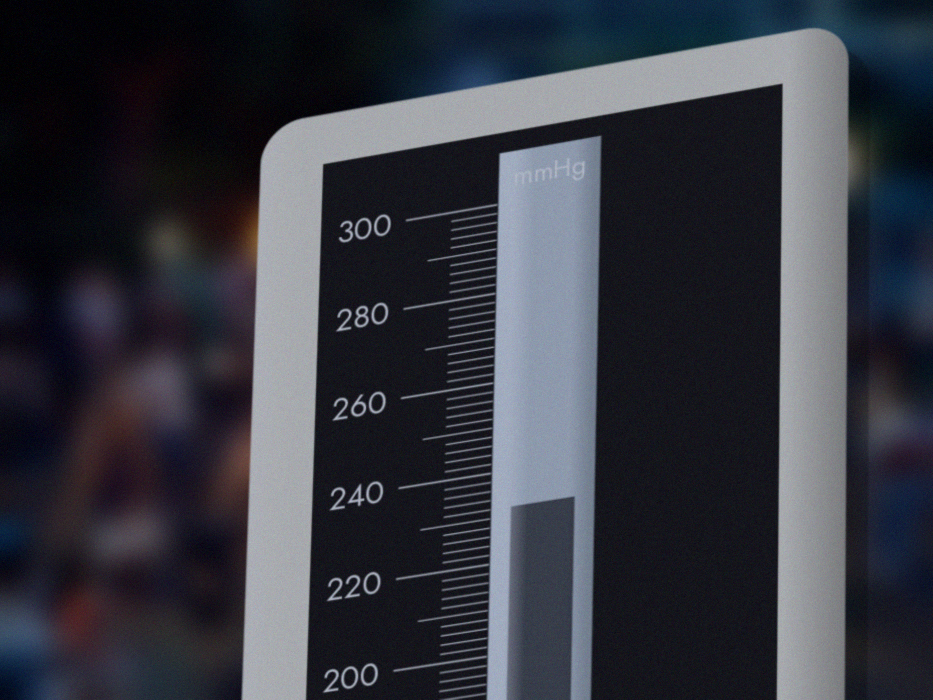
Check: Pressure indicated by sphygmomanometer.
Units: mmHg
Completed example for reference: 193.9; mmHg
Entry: 232; mmHg
